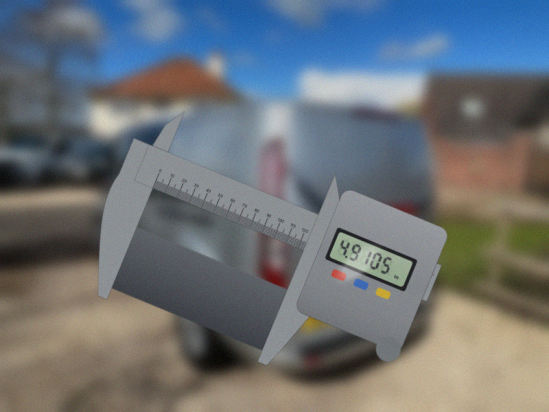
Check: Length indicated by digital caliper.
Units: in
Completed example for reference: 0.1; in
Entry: 4.9105; in
